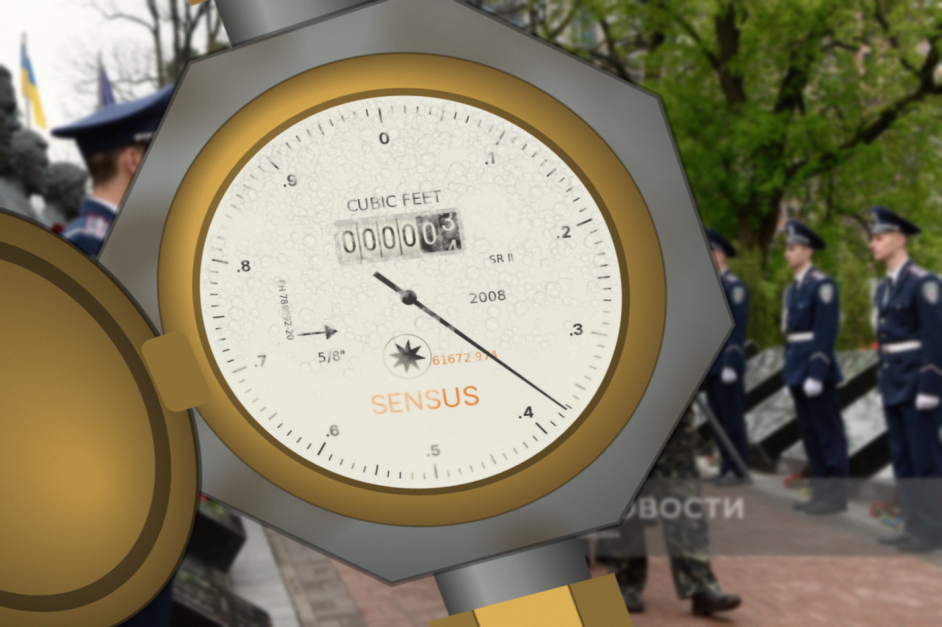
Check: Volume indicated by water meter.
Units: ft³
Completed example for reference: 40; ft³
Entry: 3.37; ft³
